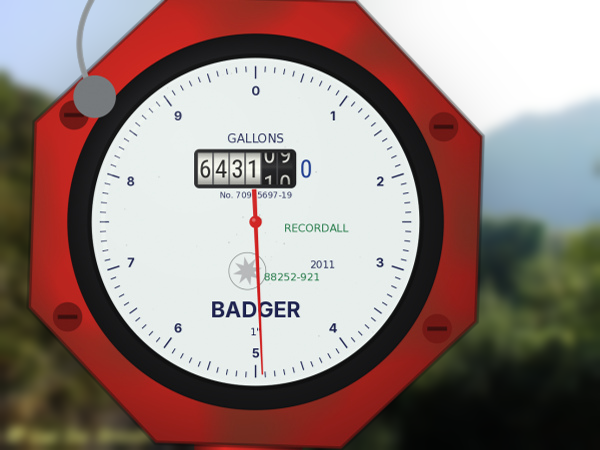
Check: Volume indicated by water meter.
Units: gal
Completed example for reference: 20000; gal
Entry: 6431094.9; gal
